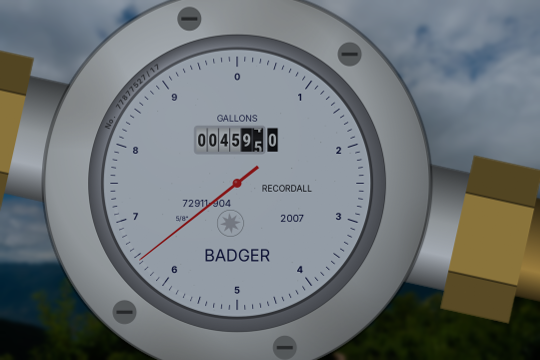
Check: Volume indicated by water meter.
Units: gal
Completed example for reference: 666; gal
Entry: 45946.4; gal
